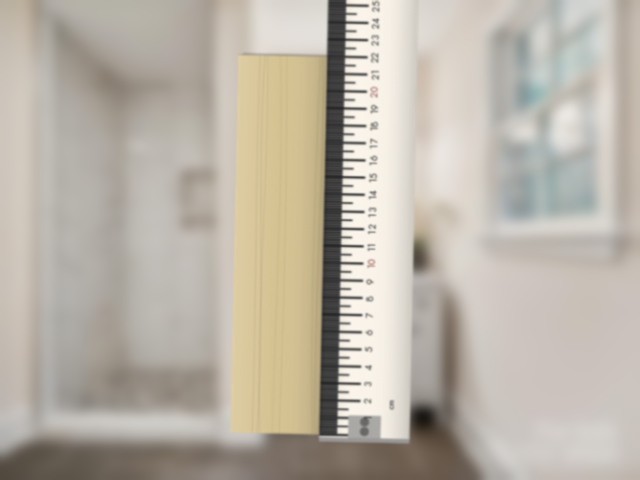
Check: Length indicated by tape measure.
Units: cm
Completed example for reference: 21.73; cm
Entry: 22; cm
